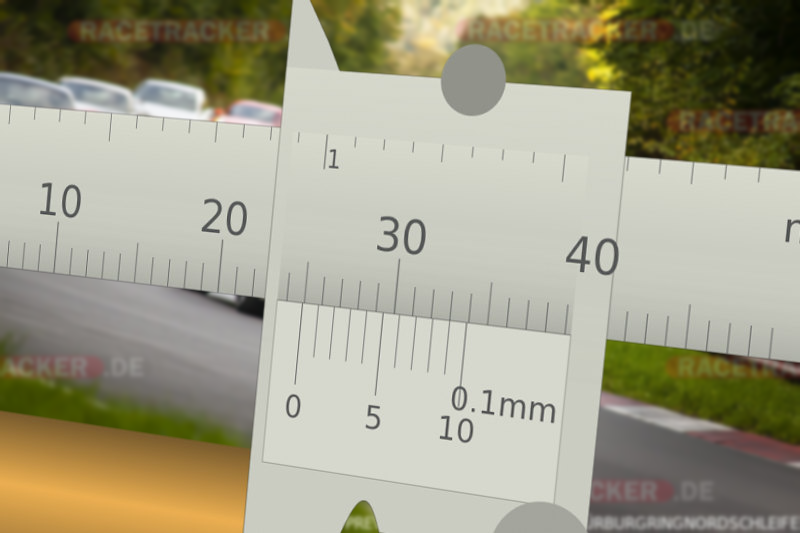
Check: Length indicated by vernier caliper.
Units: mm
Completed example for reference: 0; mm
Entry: 24.9; mm
